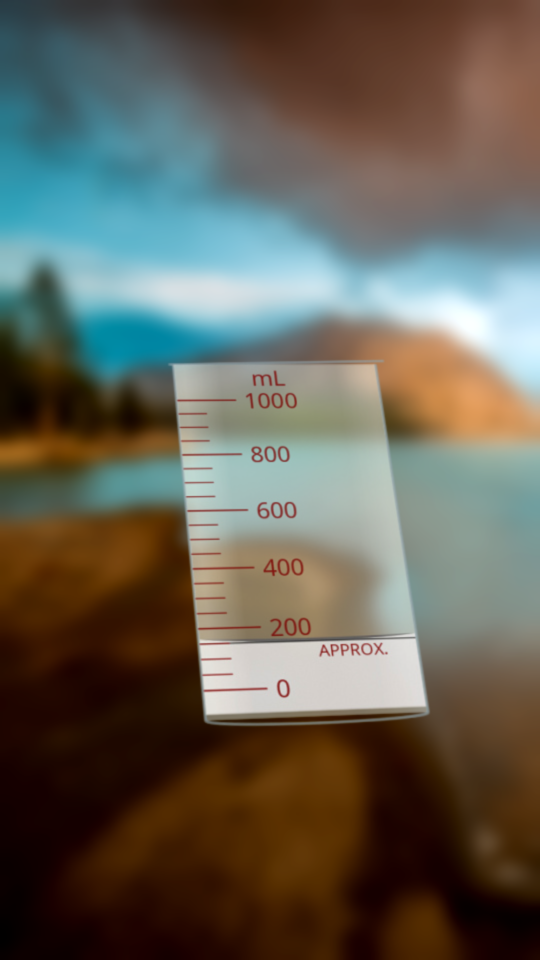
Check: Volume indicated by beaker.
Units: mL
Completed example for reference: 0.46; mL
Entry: 150; mL
